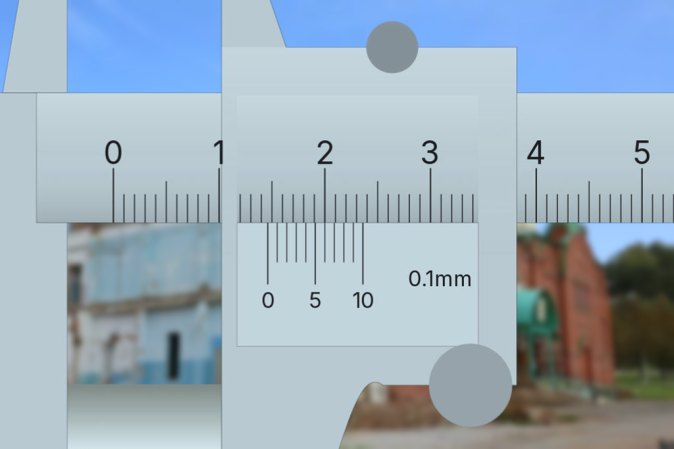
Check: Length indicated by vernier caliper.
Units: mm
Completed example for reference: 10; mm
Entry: 14.6; mm
